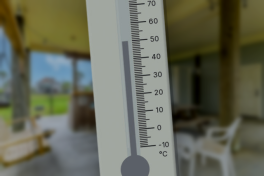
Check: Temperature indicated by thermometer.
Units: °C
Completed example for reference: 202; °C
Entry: 50; °C
